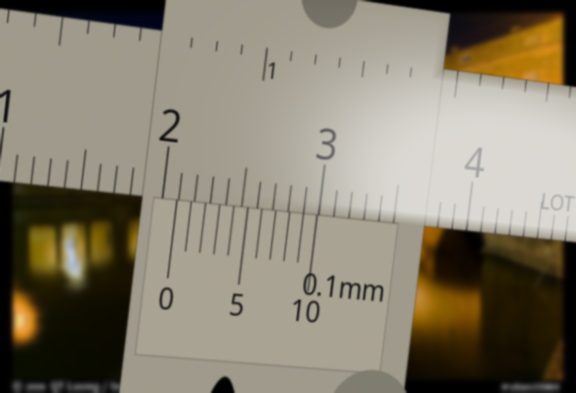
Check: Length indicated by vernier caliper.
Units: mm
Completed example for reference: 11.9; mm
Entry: 20.9; mm
